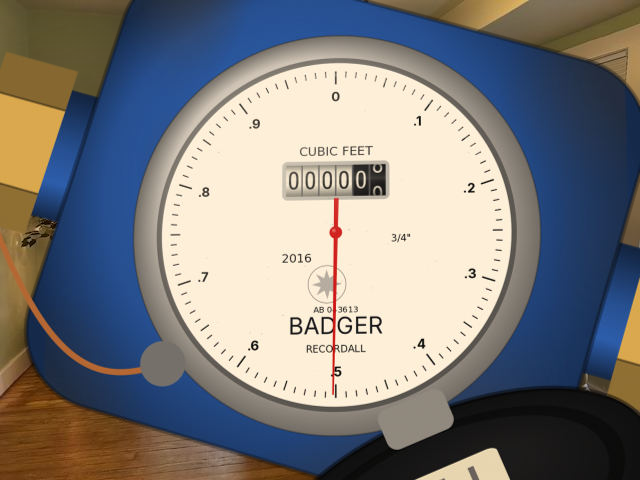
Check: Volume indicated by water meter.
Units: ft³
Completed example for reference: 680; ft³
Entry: 8.50; ft³
